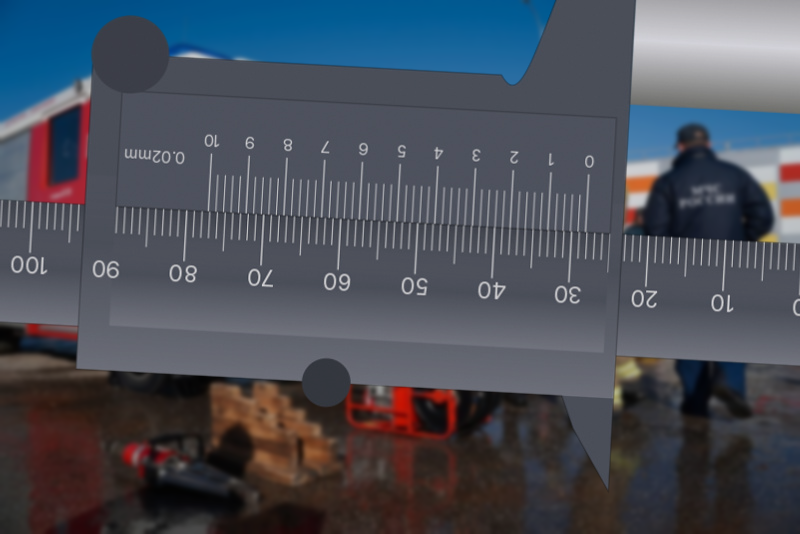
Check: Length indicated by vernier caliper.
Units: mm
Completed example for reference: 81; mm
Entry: 28.2; mm
